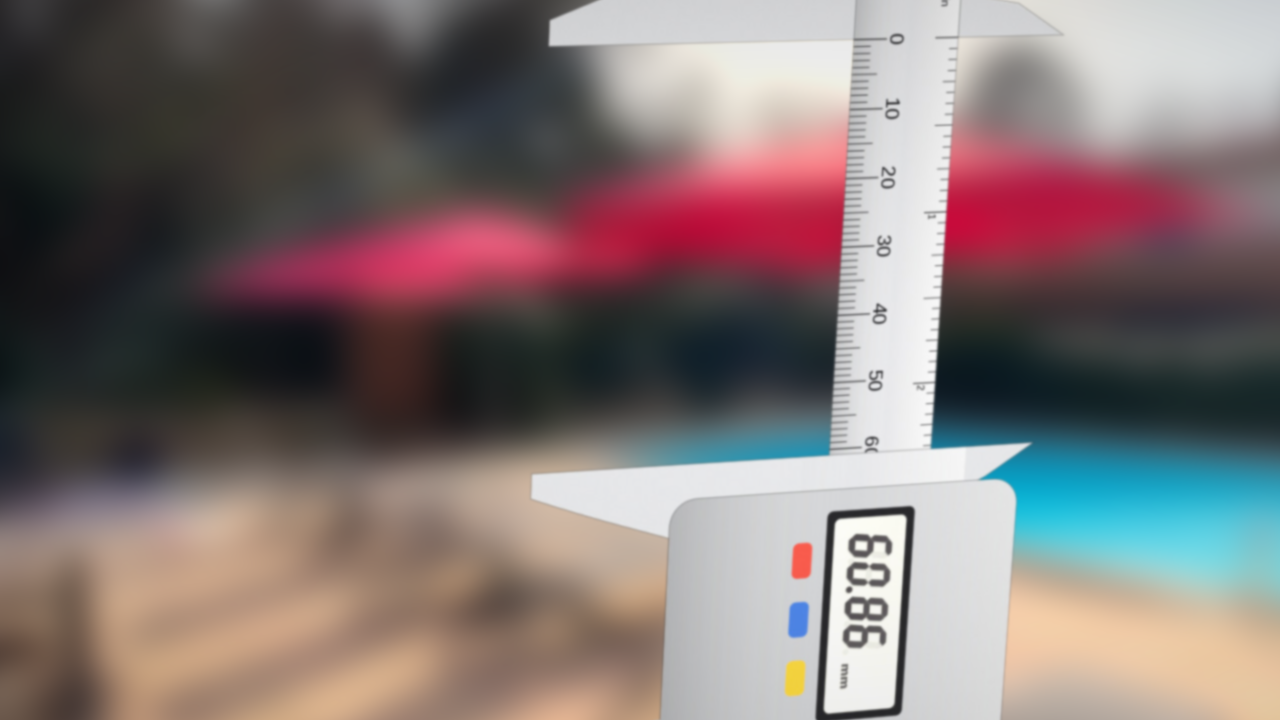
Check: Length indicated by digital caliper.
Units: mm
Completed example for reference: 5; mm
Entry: 60.86; mm
